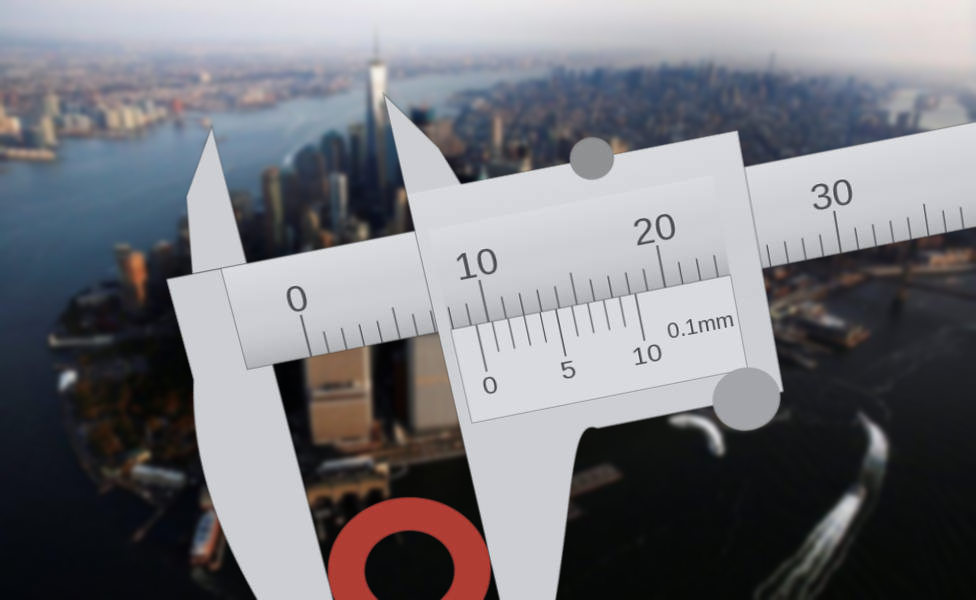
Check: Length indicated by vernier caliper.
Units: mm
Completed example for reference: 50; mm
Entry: 9.3; mm
